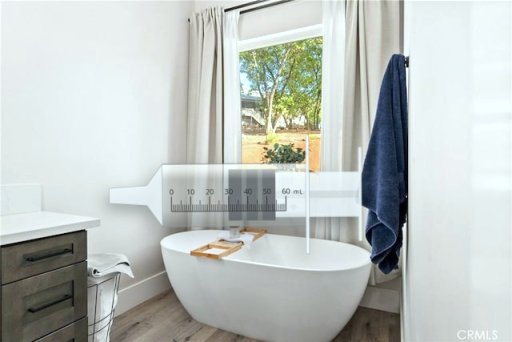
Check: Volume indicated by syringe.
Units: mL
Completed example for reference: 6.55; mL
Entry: 30; mL
